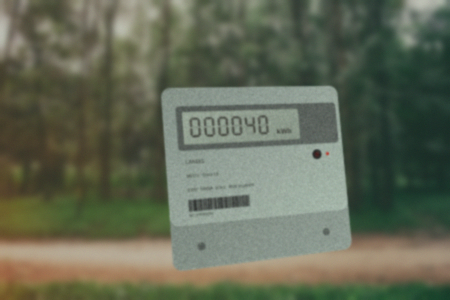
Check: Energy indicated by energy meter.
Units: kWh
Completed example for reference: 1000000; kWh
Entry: 40; kWh
